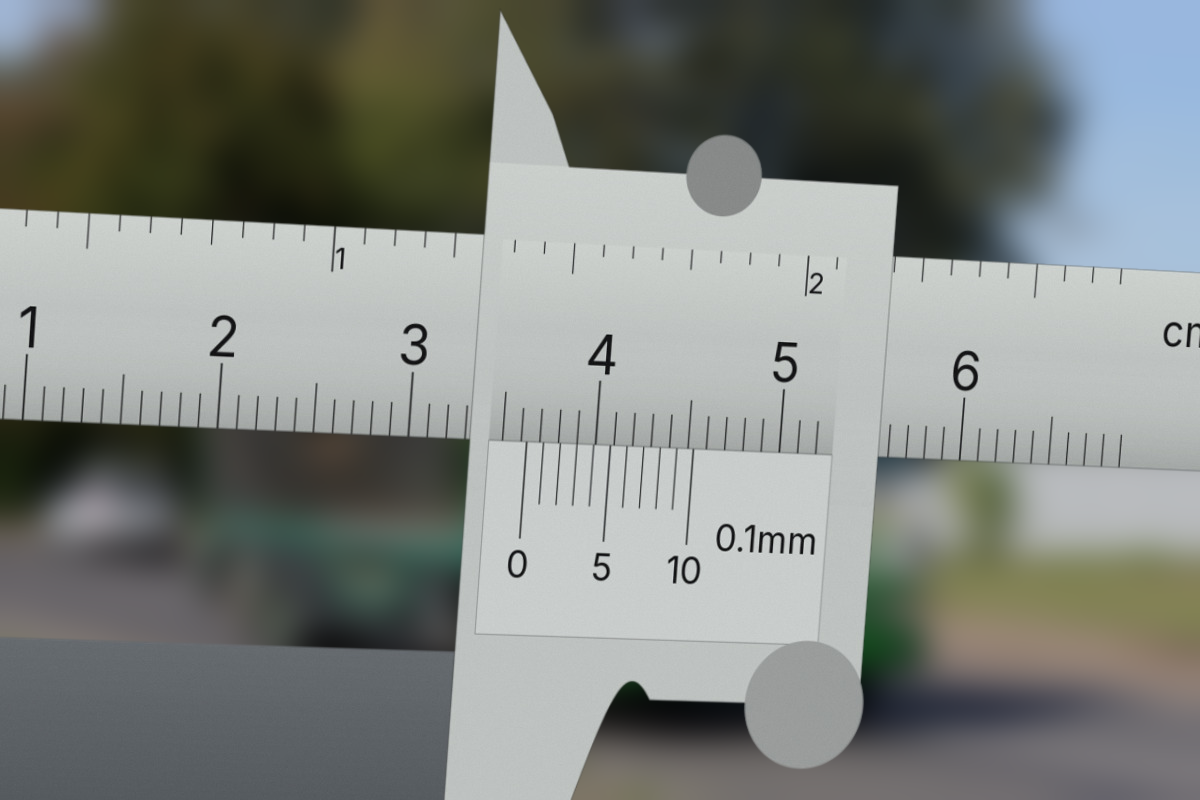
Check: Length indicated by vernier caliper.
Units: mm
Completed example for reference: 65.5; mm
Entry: 36.3; mm
